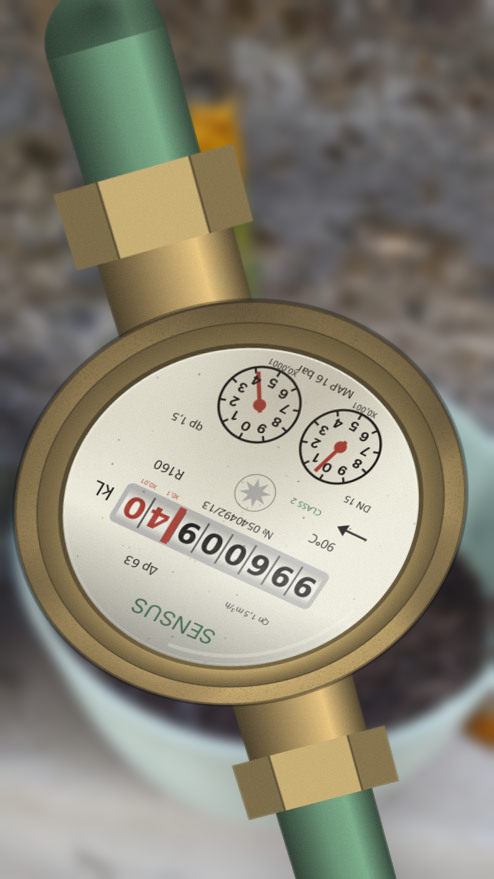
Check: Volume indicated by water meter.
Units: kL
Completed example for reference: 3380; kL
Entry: 996009.4004; kL
